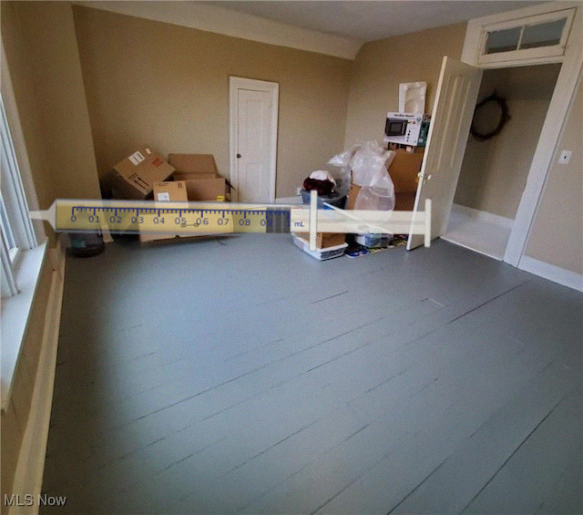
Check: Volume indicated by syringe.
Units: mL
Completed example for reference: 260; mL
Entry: 0.9; mL
